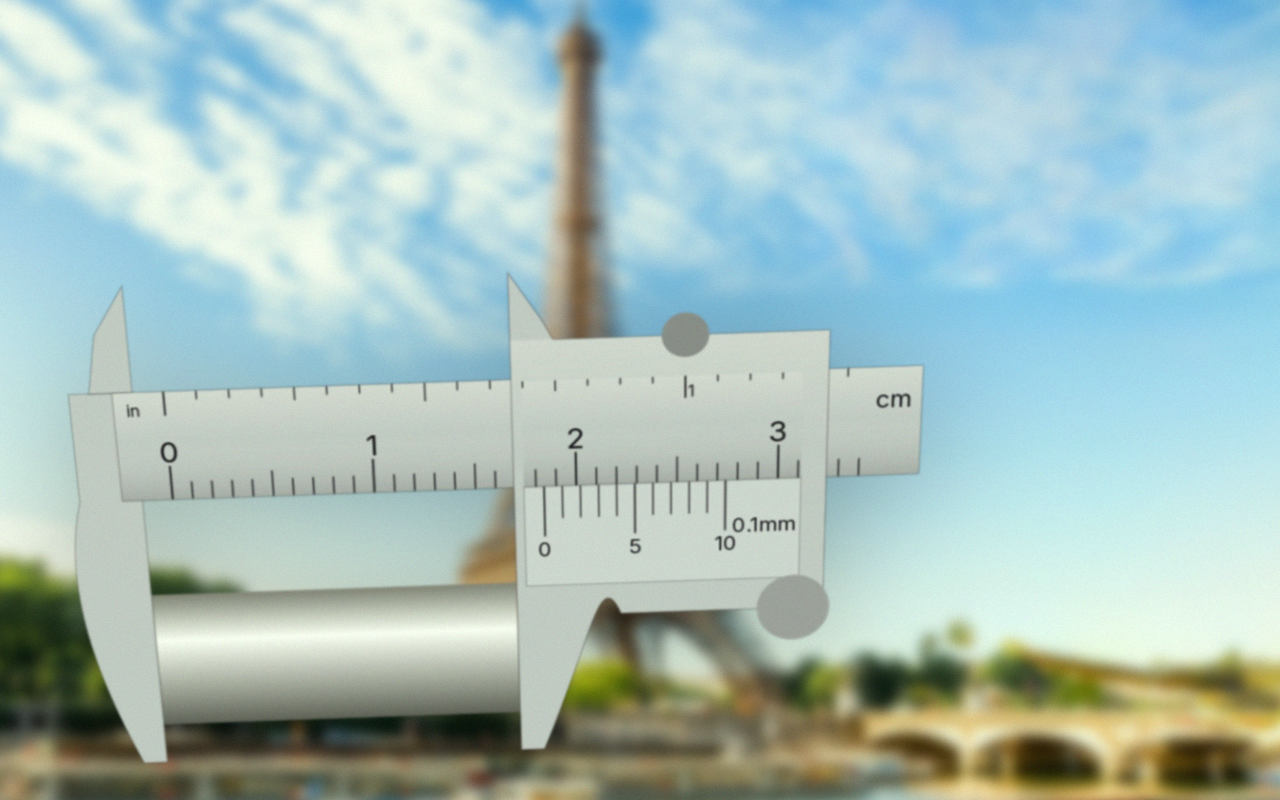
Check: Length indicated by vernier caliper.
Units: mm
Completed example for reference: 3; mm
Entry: 18.4; mm
